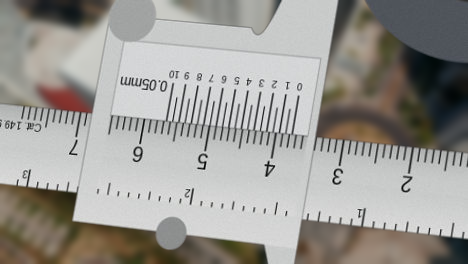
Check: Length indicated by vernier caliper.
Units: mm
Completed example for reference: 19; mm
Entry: 37.6; mm
